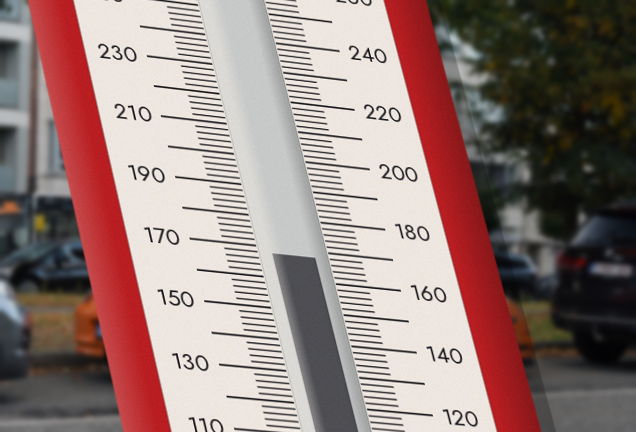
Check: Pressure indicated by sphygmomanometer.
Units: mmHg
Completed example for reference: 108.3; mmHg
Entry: 168; mmHg
